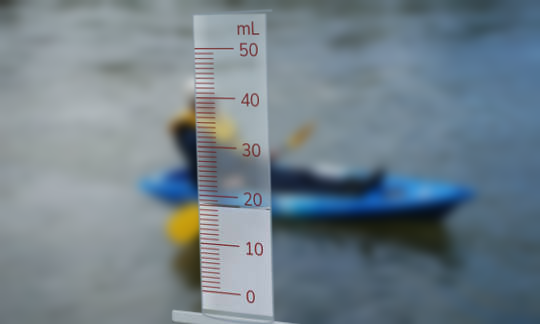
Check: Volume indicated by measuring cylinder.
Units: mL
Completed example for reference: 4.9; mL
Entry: 18; mL
